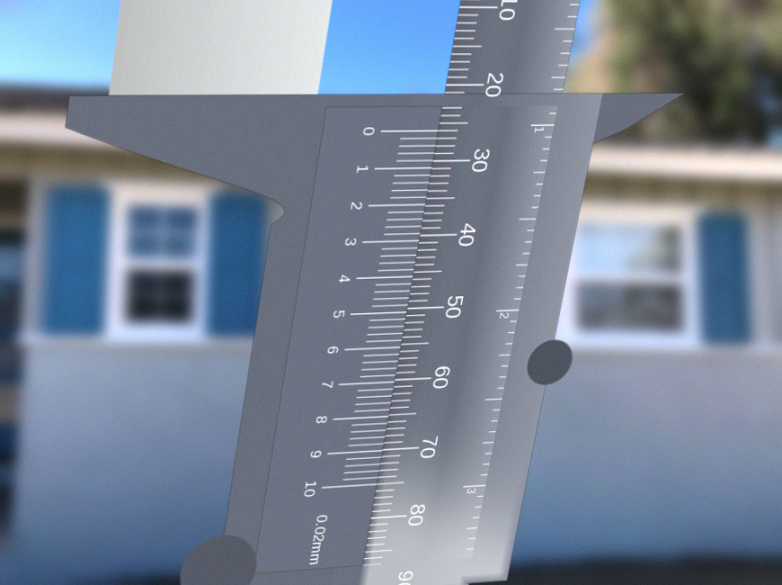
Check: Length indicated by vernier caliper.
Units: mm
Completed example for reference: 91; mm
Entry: 26.0; mm
